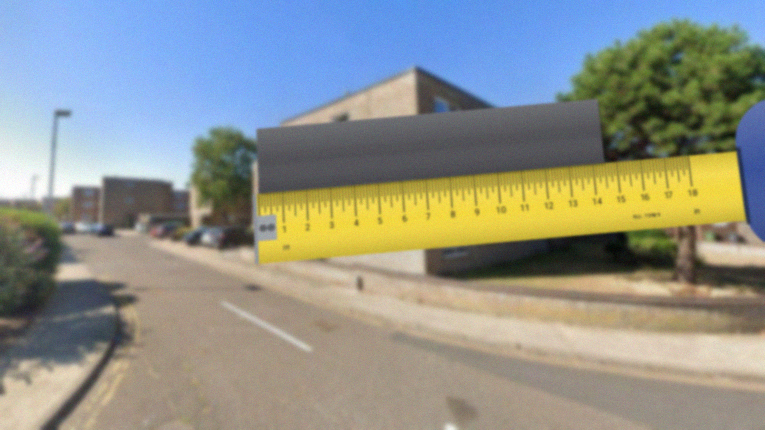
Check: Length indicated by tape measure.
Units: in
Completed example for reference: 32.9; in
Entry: 14.5; in
